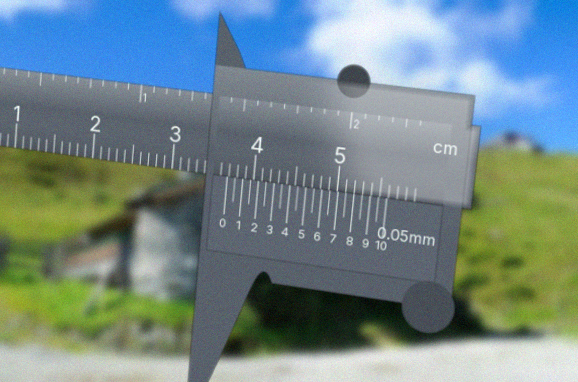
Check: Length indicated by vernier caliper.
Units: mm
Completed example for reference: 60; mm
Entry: 36.8; mm
